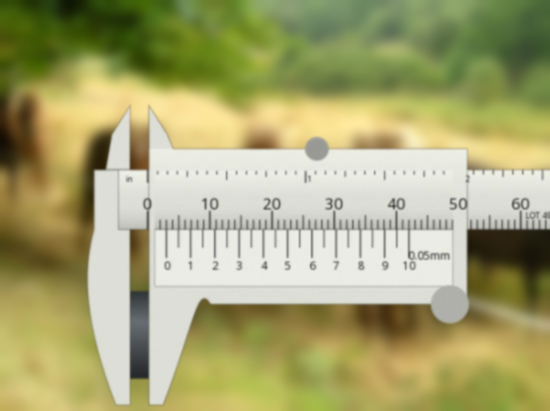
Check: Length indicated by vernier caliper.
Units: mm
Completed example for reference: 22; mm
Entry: 3.0; mm
